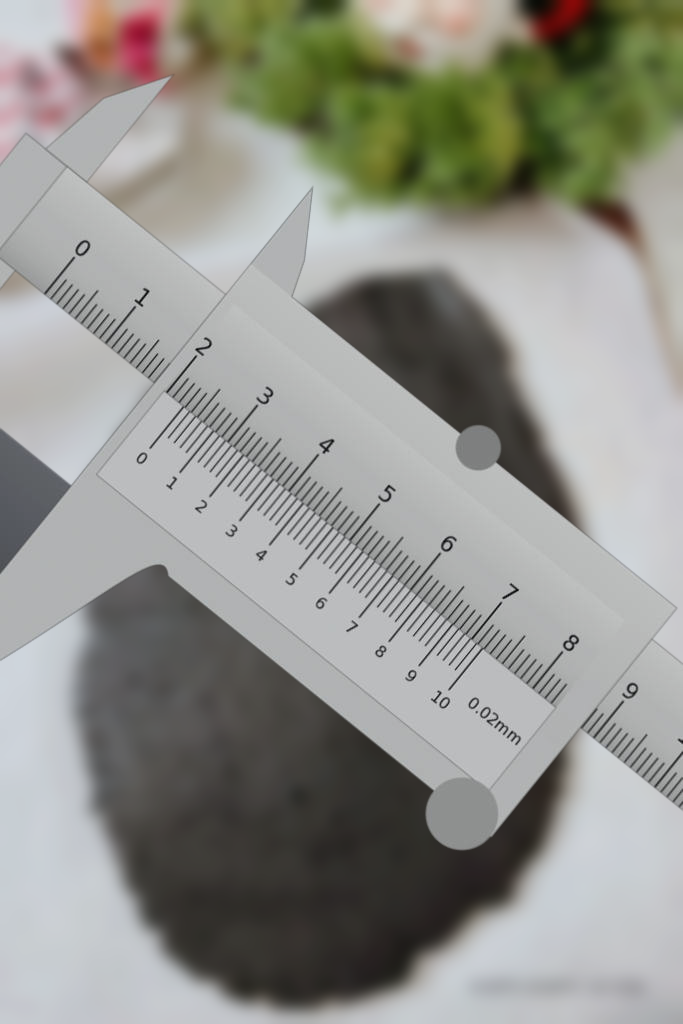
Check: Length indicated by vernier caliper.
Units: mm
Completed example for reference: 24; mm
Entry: 22.8; mm
